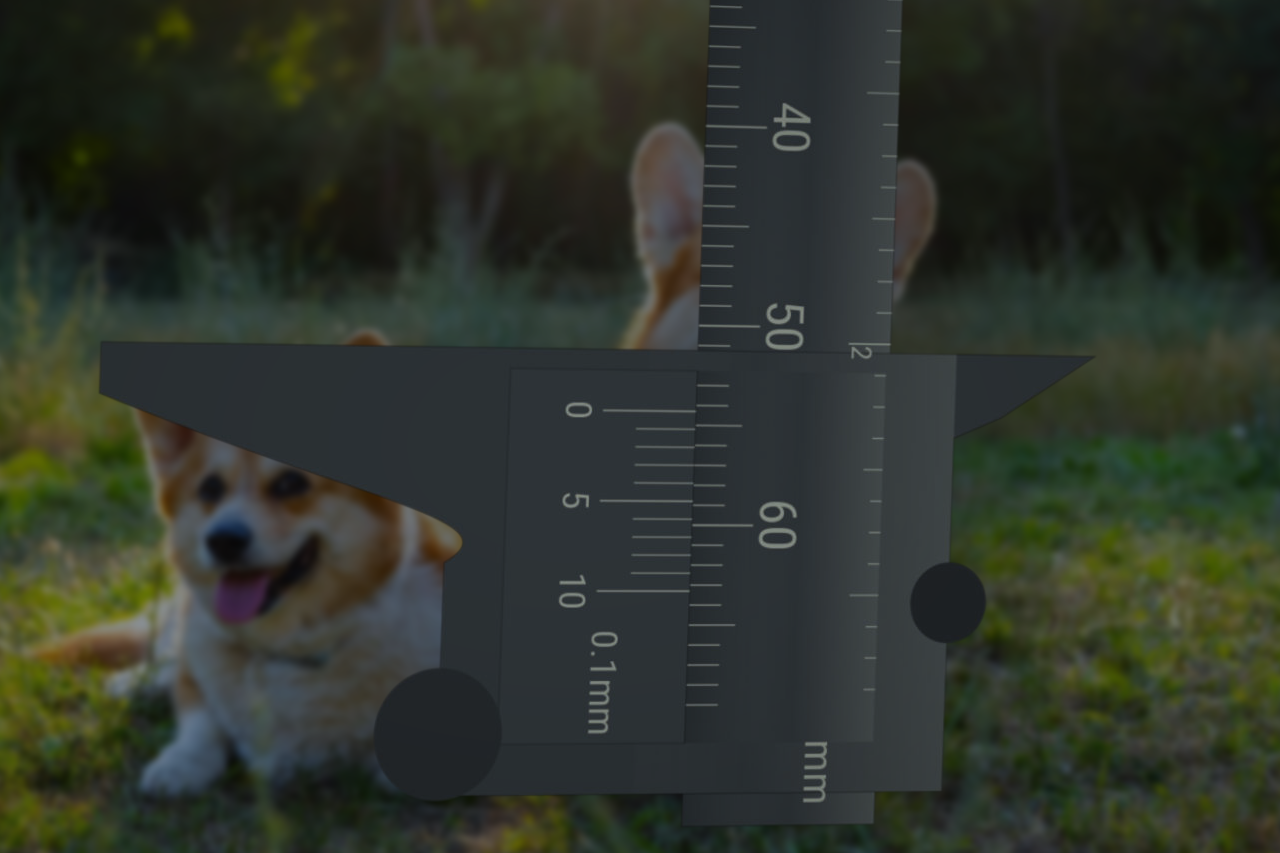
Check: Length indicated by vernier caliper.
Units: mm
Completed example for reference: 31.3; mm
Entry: 54.3; mm
